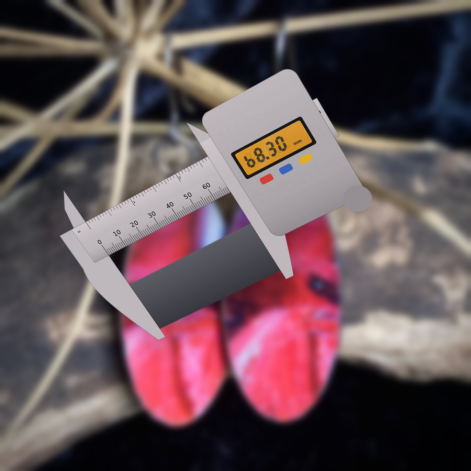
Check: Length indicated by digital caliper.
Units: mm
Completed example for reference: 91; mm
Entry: 68.30; mm
